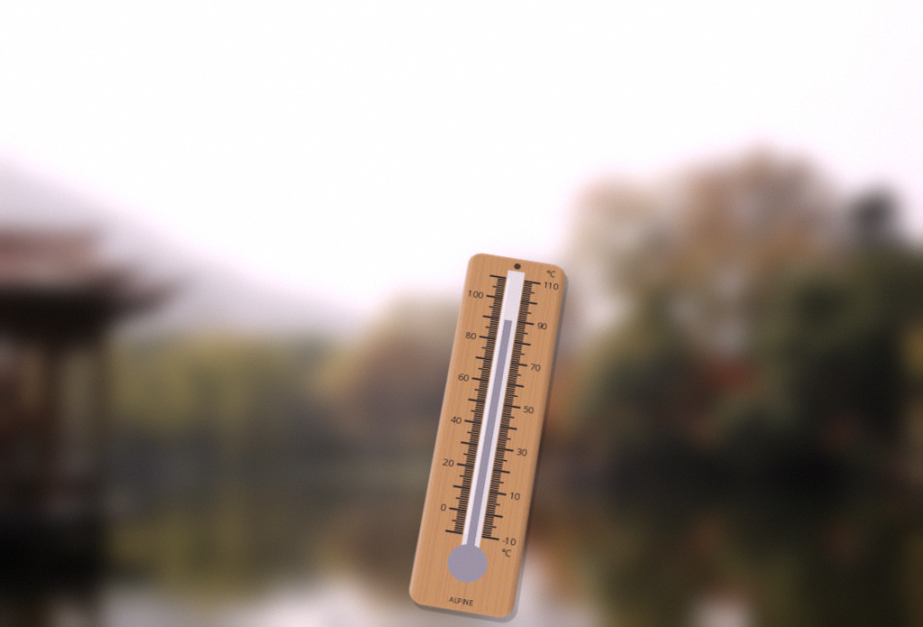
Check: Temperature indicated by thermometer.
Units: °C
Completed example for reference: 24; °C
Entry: 90; °C
